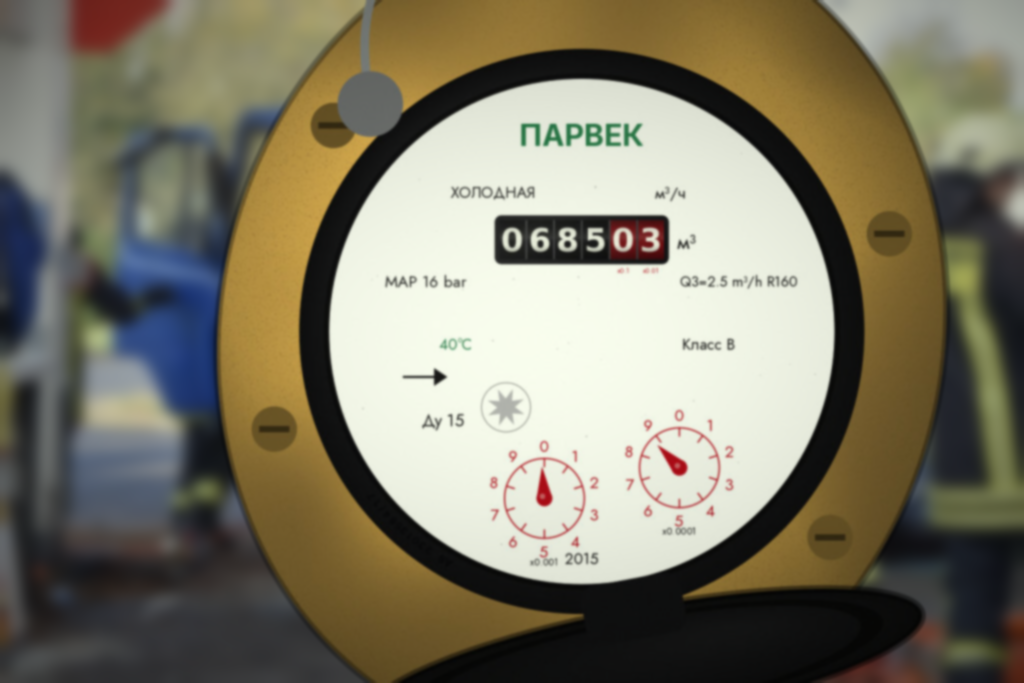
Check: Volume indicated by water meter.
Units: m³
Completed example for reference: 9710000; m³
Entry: 685.0298; m³
